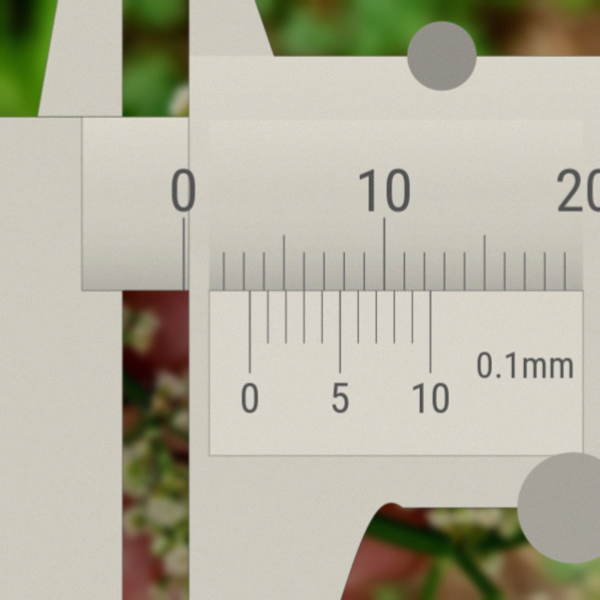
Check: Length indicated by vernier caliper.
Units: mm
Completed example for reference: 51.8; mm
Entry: 3.3; mm
